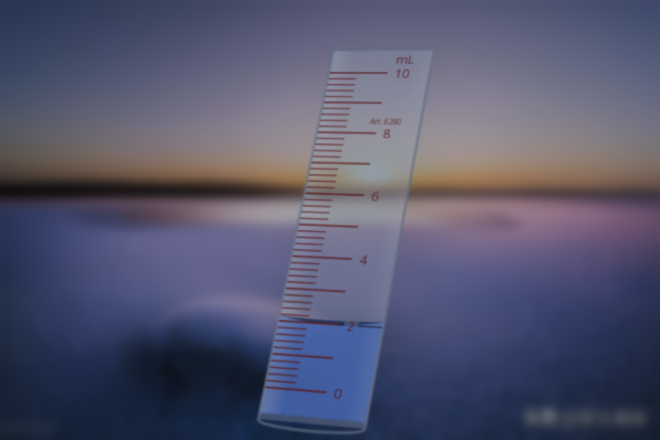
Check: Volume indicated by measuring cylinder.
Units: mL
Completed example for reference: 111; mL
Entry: 2; mL
